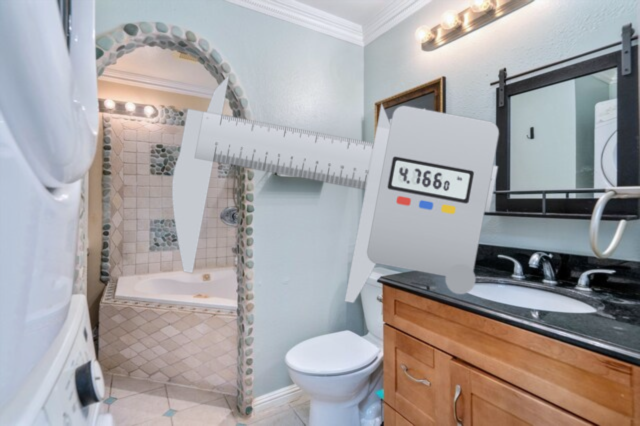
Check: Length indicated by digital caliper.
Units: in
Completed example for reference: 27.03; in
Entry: 4.7660; in
